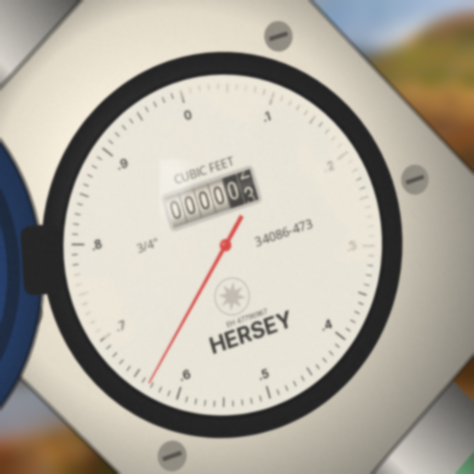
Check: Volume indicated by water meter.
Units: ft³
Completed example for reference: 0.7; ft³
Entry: 2.63; ft³
